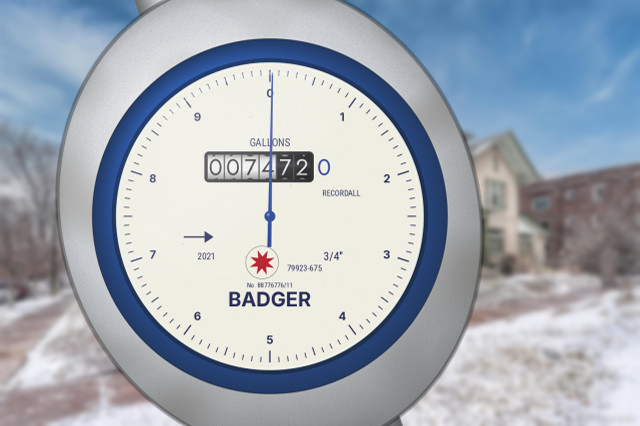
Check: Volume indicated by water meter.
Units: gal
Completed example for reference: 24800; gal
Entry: 74720.0; gal
